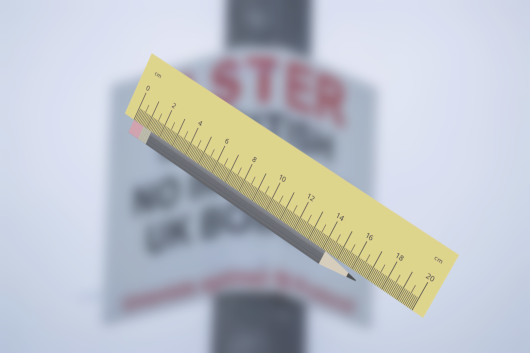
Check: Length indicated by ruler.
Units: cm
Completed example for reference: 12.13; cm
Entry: 16.5; cm
